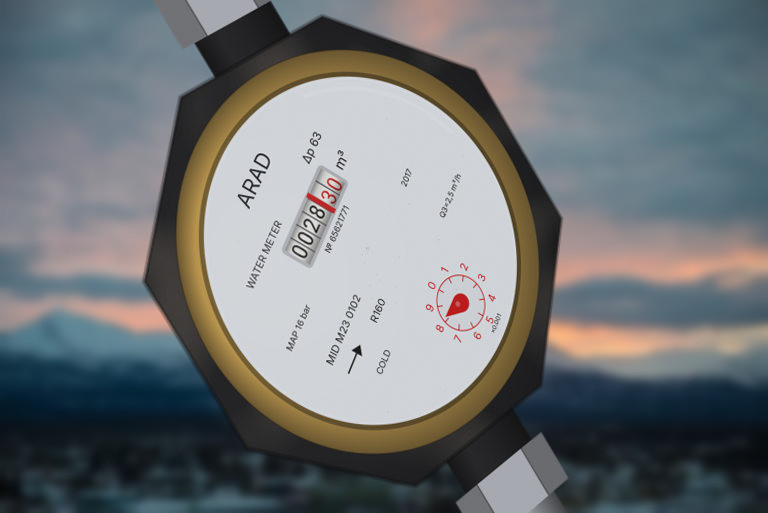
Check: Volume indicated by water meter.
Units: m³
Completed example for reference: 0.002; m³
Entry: 28.298; m³
